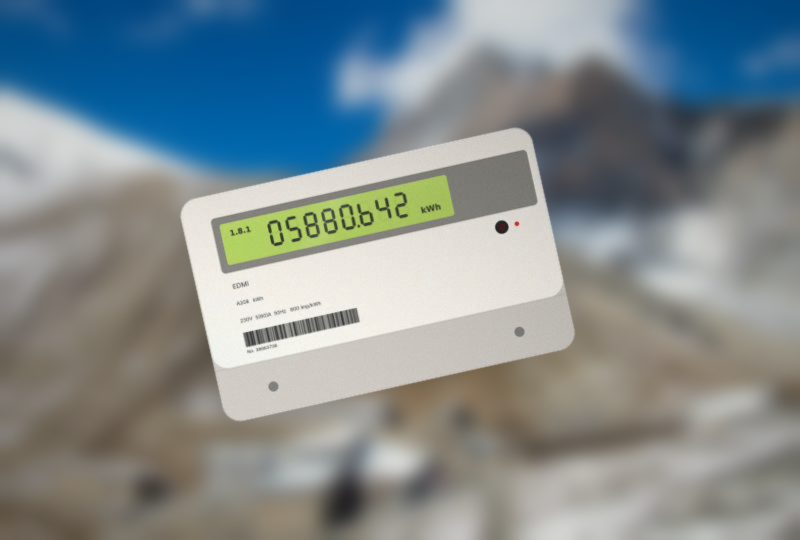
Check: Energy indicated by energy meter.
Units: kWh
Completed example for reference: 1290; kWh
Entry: 5880.642; kWh
